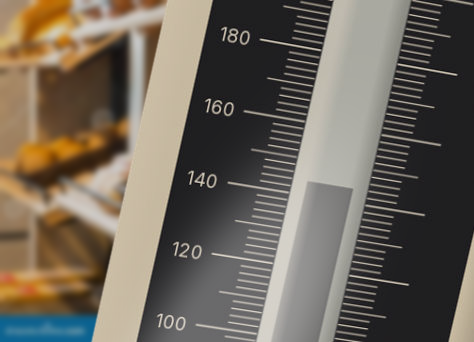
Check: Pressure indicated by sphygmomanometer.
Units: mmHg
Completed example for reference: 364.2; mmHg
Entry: 144; mmHg
